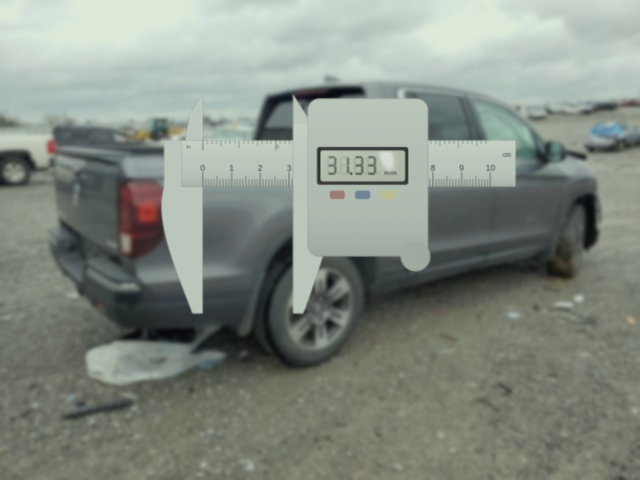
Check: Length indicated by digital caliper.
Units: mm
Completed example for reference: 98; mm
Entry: 31.33; mm
